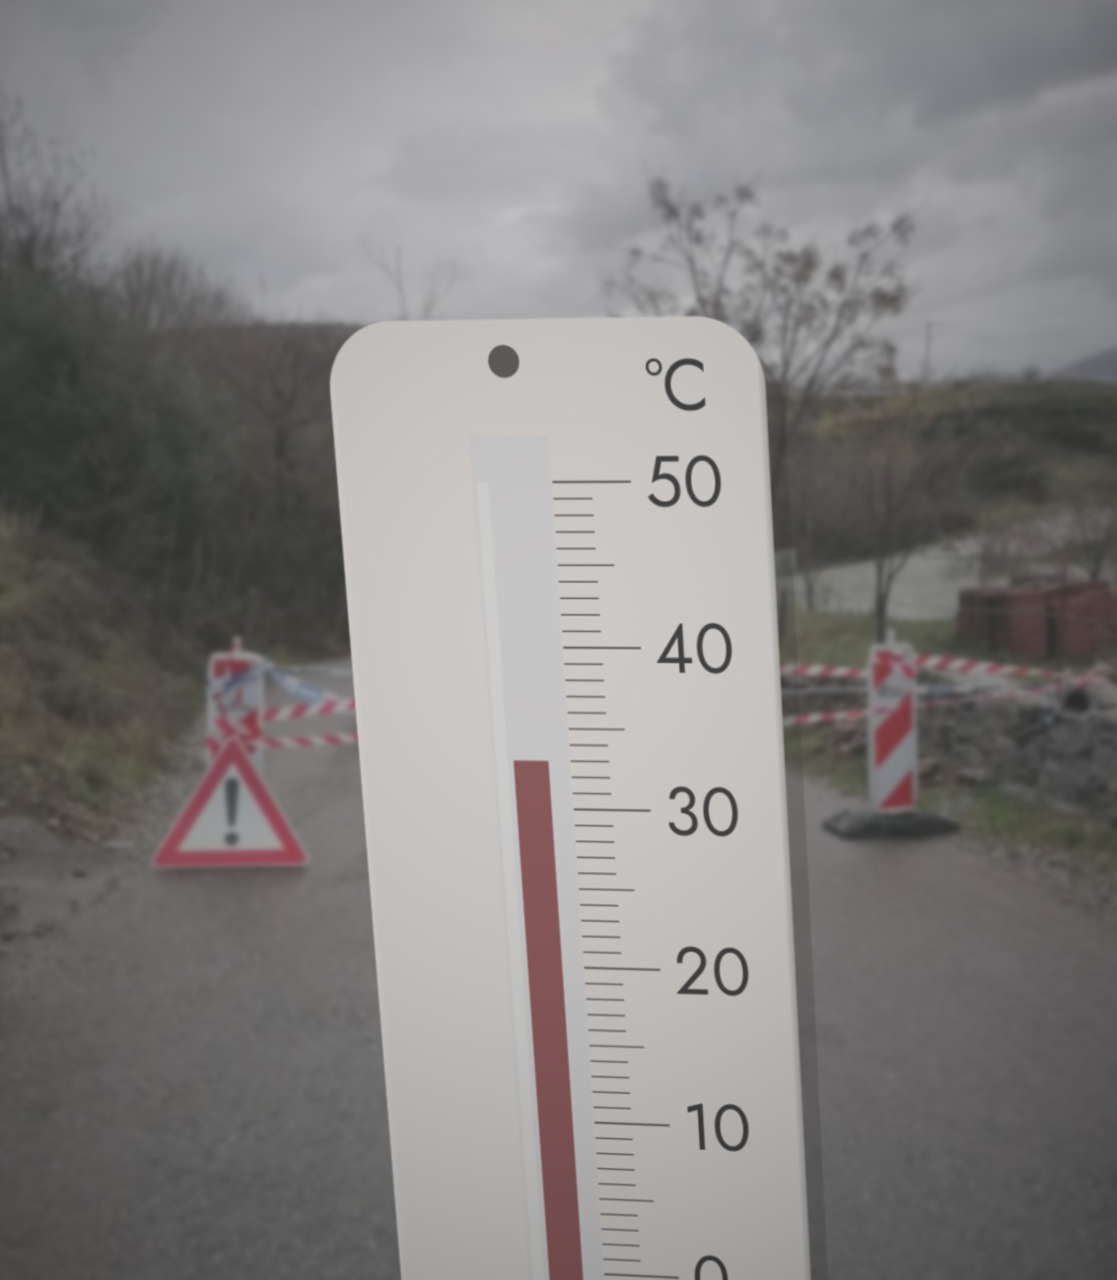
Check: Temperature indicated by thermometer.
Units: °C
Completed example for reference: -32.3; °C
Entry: 33; °C
